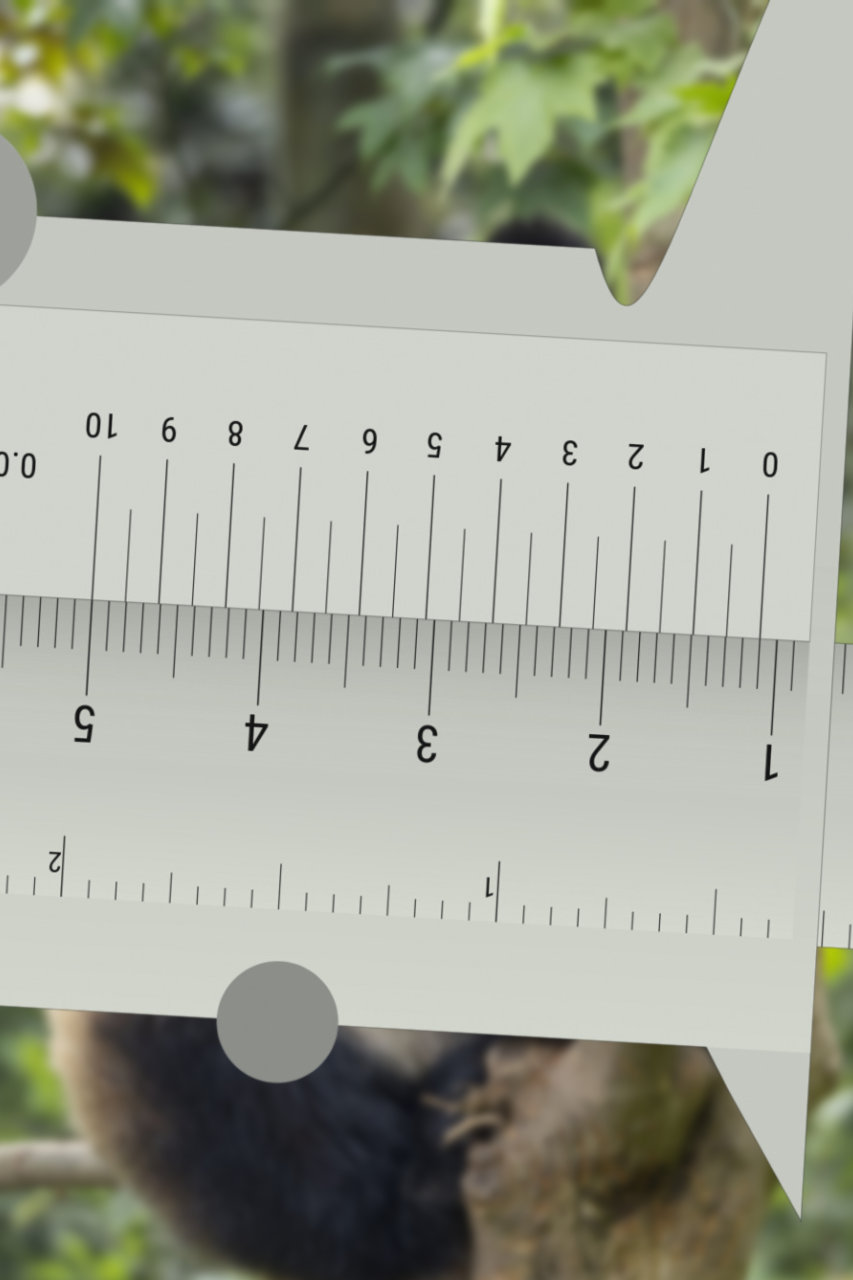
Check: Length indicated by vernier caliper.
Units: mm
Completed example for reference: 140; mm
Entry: 11.0; mm
